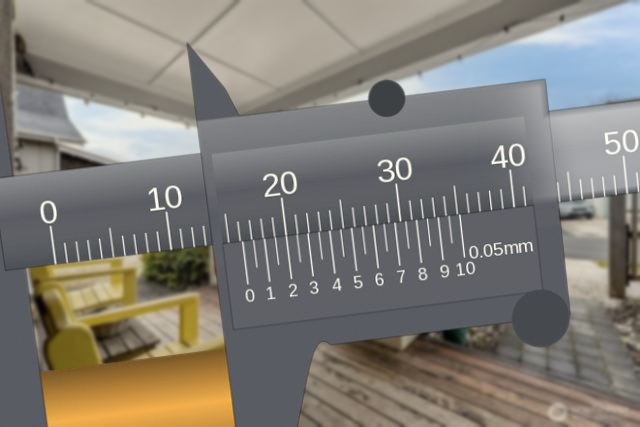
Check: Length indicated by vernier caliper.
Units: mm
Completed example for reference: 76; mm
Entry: 16.2; mm
